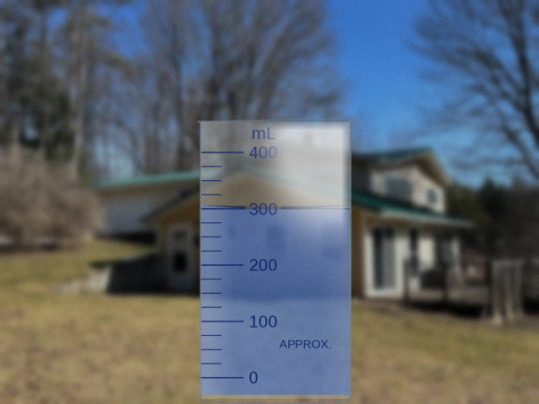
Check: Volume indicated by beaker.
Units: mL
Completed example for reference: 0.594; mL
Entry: 300; mL
